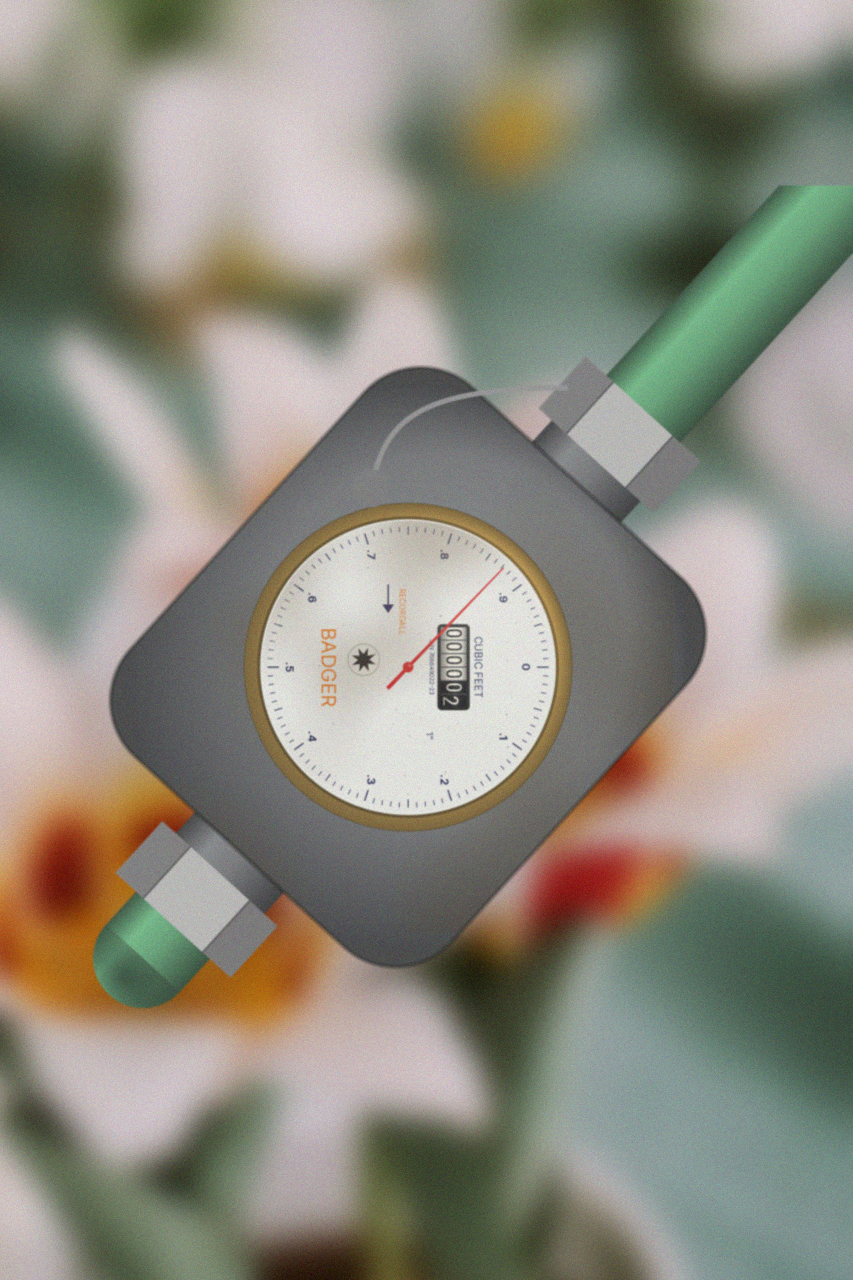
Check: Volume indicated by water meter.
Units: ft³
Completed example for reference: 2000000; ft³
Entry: 1.87; ft³
